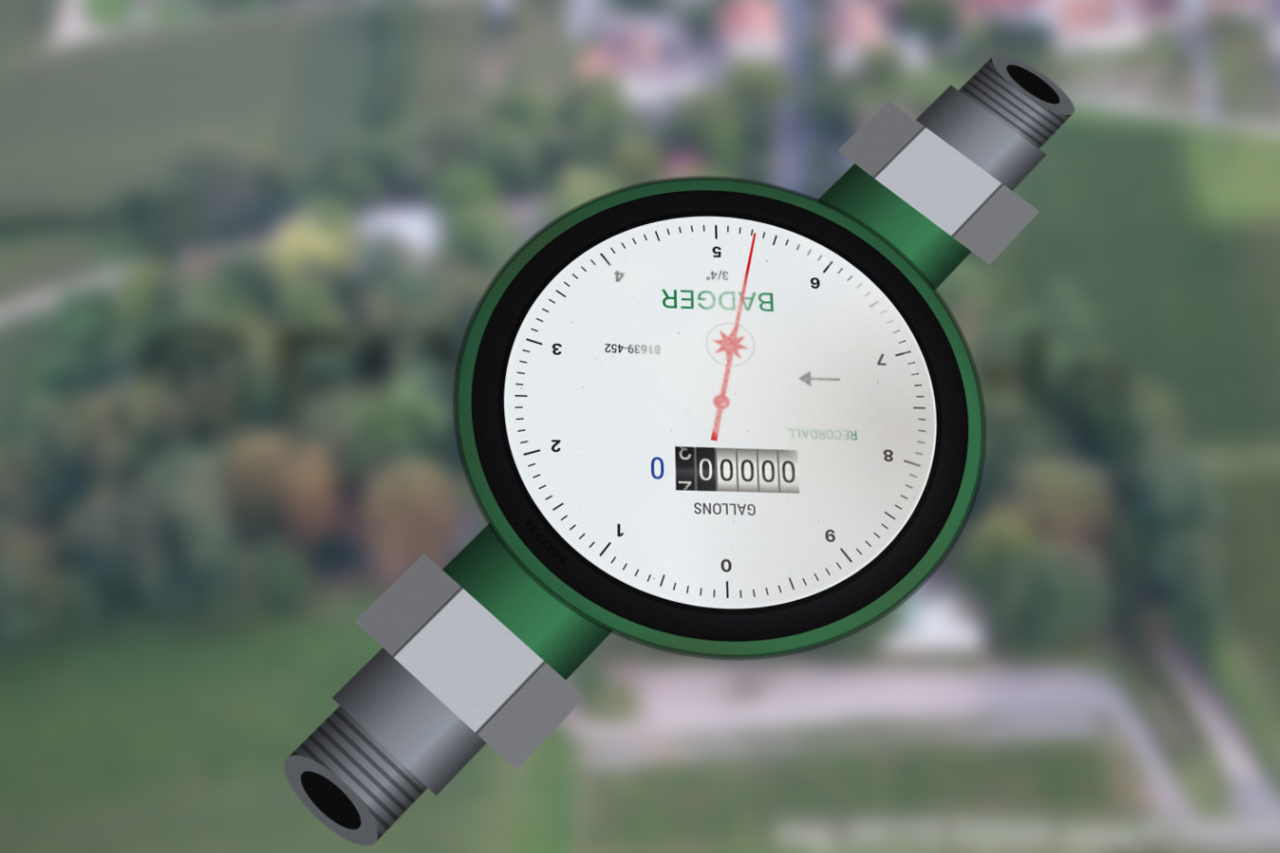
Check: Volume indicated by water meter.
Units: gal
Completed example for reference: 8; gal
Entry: 25.3; gal
